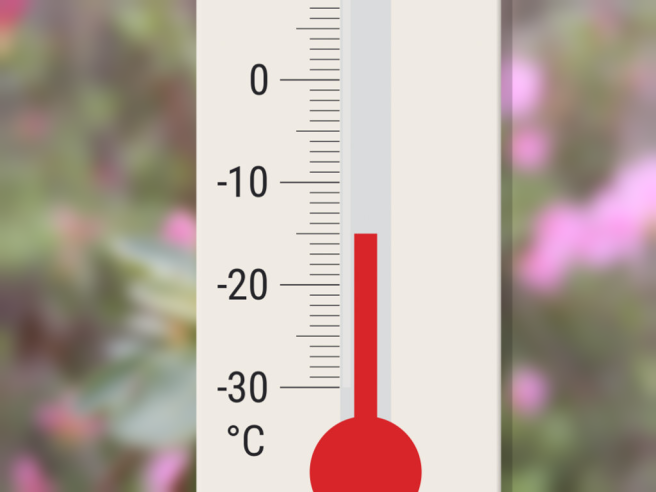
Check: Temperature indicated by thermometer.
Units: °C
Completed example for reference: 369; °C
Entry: -15; °C
